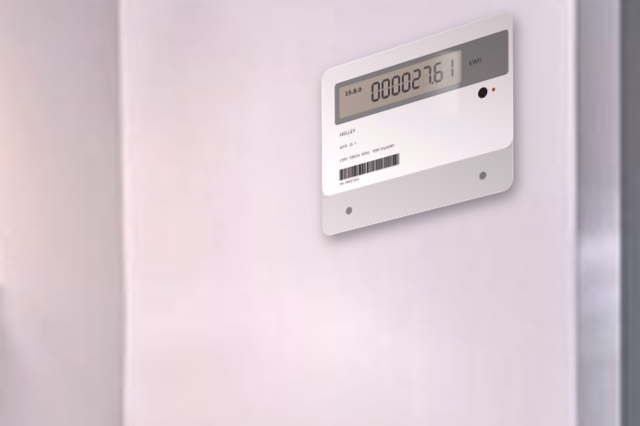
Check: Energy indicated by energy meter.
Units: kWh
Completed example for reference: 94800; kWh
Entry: 27.61; kWh
